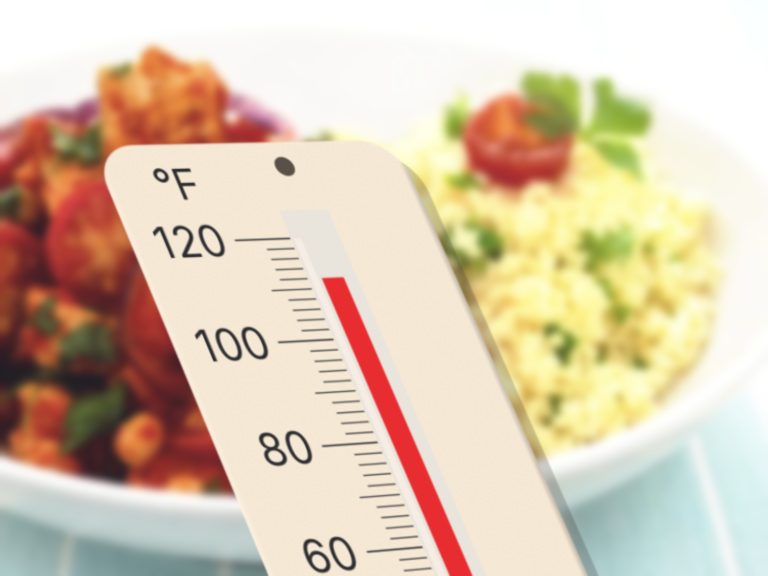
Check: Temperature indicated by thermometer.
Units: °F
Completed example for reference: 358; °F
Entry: 112; °F
